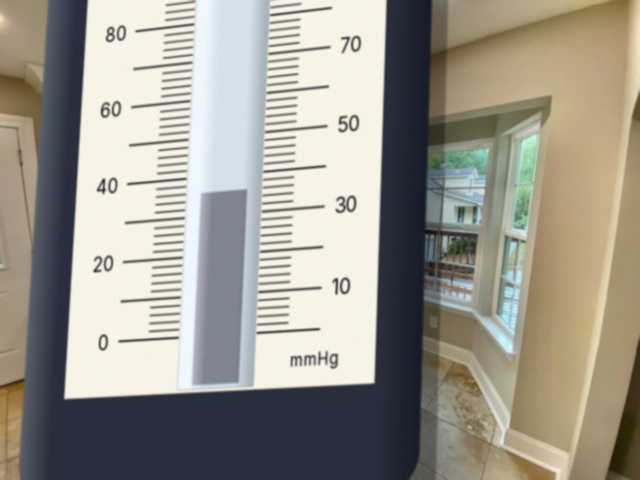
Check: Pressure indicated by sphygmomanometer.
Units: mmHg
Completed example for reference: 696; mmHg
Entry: 36; mmHg
